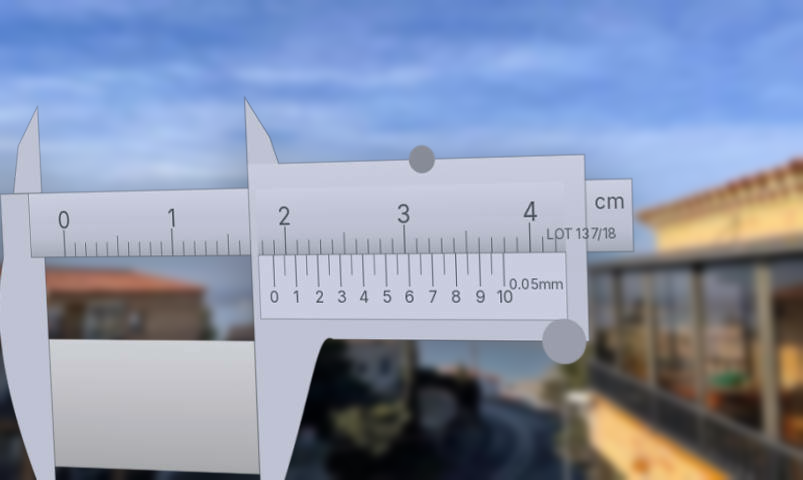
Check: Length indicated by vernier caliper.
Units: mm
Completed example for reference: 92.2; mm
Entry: 18.9; mm
